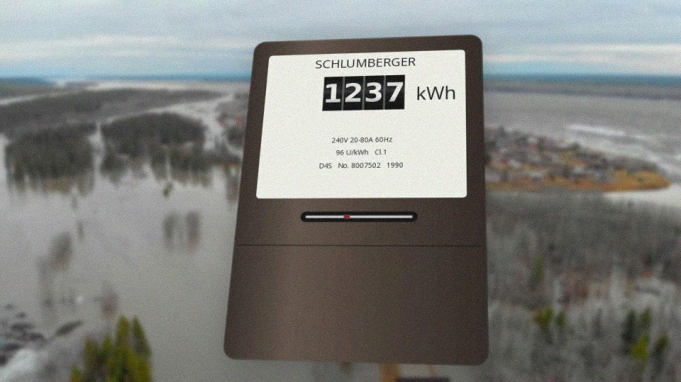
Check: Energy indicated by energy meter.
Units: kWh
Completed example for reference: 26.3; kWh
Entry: 1237; kWh
